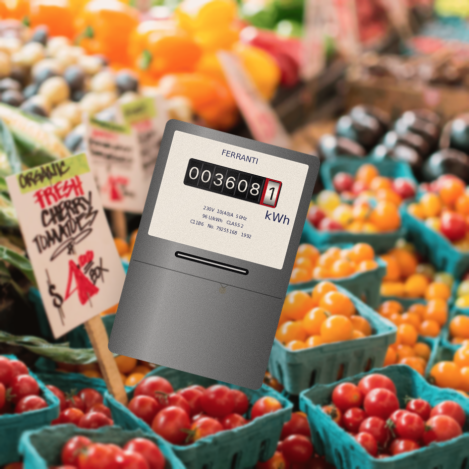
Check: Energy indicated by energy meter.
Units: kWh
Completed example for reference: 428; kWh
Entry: 3608.1; kWh
